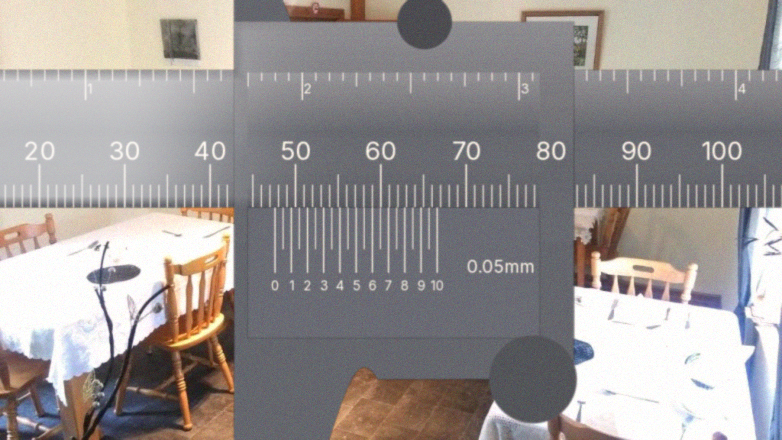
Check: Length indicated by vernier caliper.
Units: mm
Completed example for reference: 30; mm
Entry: 47.6; mm
